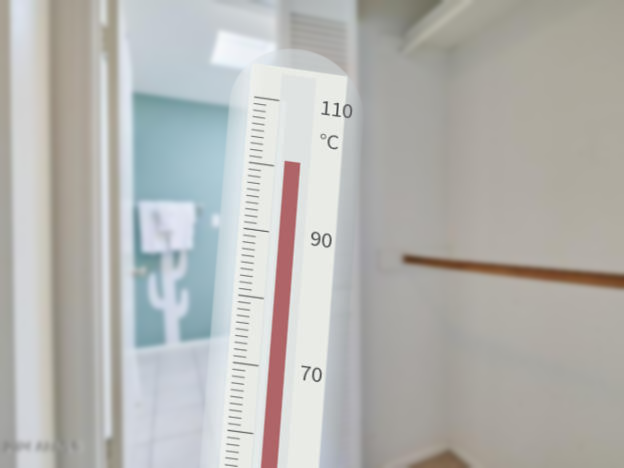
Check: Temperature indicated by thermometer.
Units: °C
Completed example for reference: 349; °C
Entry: 101; °C
